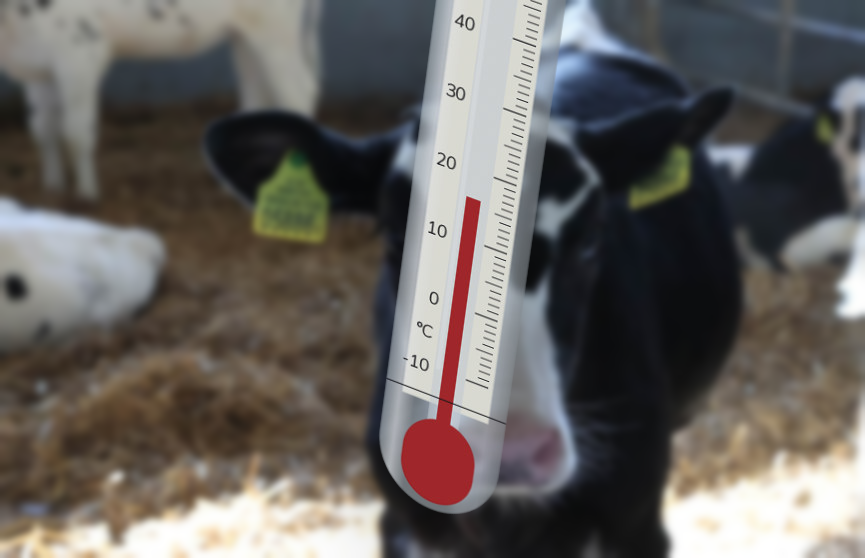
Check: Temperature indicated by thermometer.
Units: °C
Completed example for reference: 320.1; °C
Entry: 16; °C
